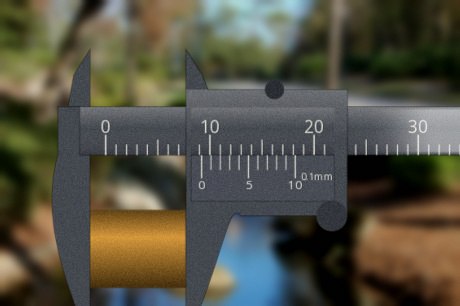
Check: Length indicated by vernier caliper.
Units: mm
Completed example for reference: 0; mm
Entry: 9.2; mm
